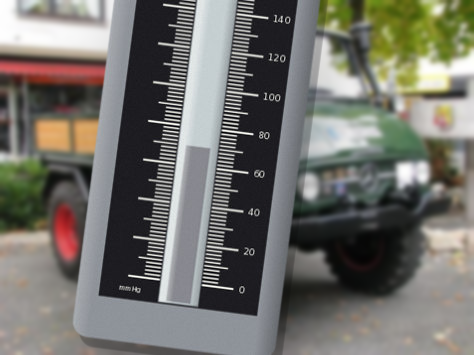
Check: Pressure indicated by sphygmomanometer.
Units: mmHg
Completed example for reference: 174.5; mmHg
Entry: 70; mmHg
